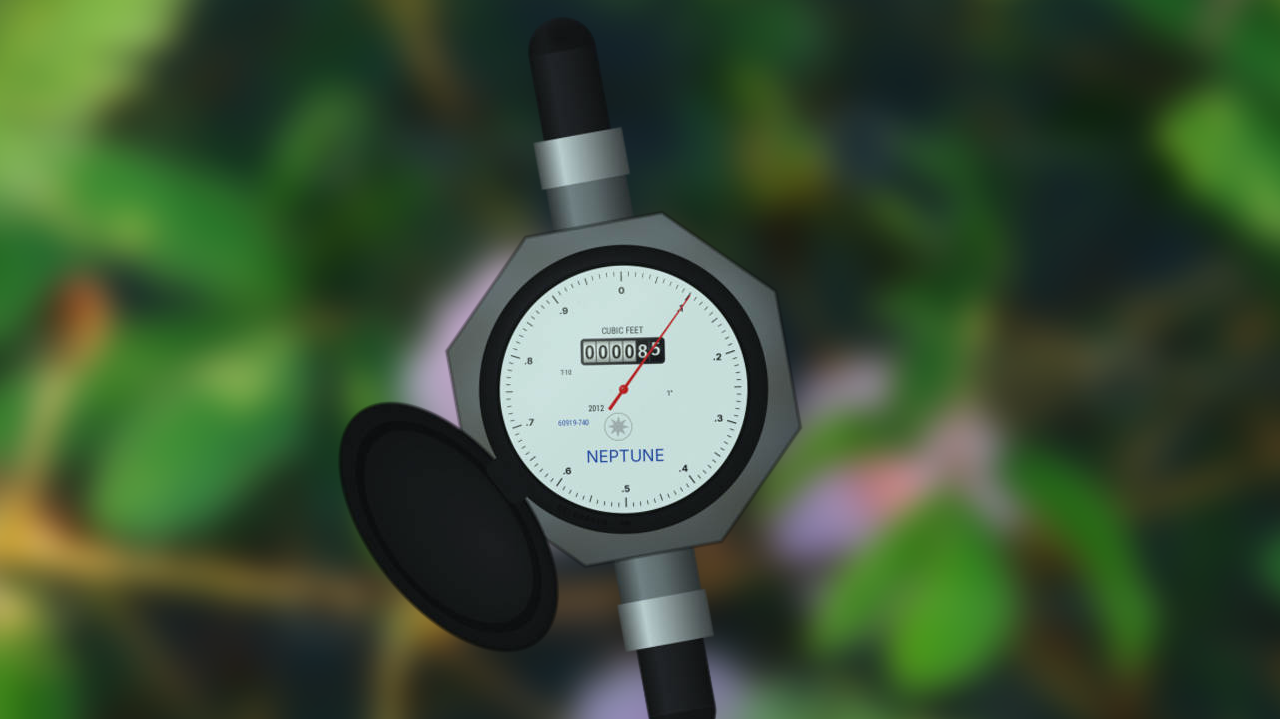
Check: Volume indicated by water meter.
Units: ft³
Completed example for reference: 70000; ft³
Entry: 85.10; ft³
